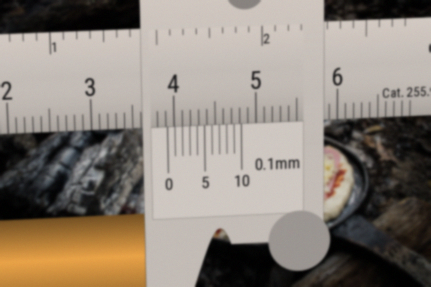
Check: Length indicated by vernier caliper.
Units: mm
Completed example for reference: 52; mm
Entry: 39.2; mm
